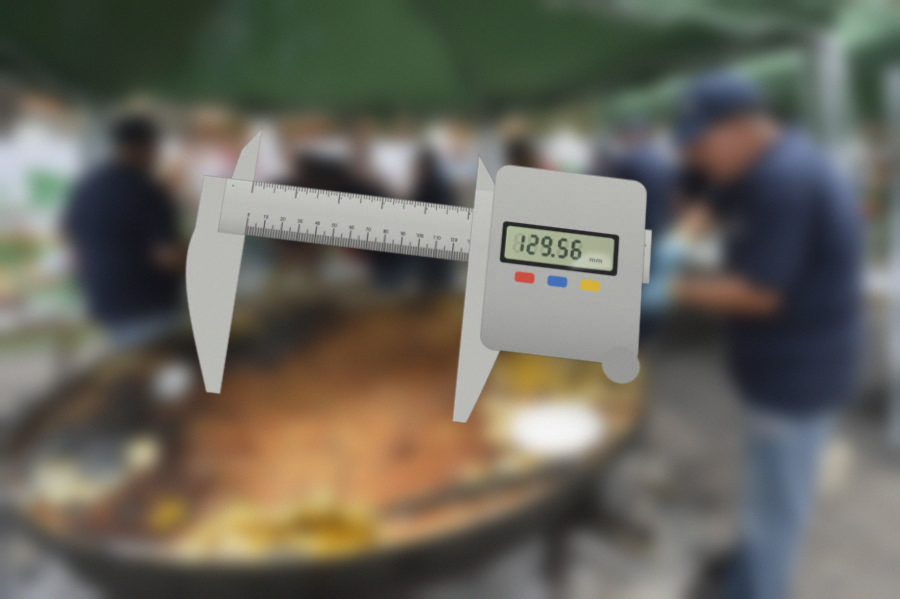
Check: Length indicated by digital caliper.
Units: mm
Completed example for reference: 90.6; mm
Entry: 129.56; mm
